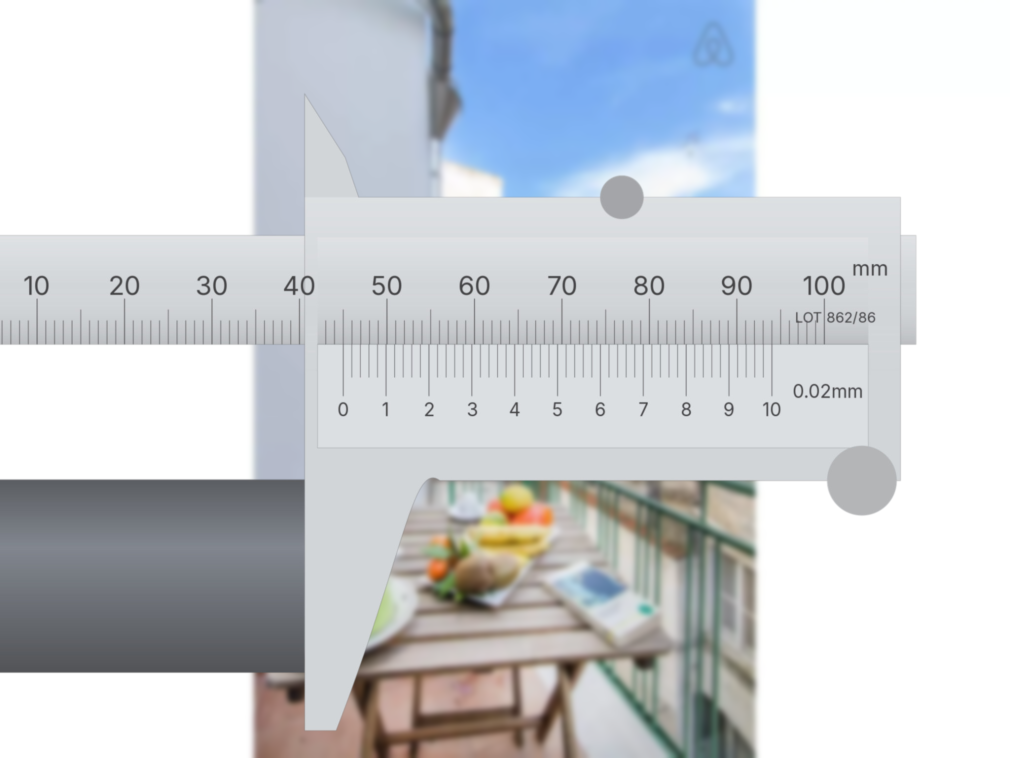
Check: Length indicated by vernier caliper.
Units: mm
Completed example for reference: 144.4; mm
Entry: 45.0; mm
